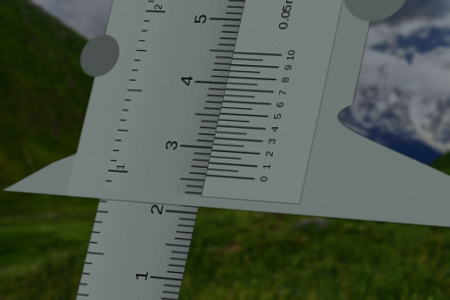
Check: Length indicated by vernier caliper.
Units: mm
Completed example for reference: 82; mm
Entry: 25.8; mm
